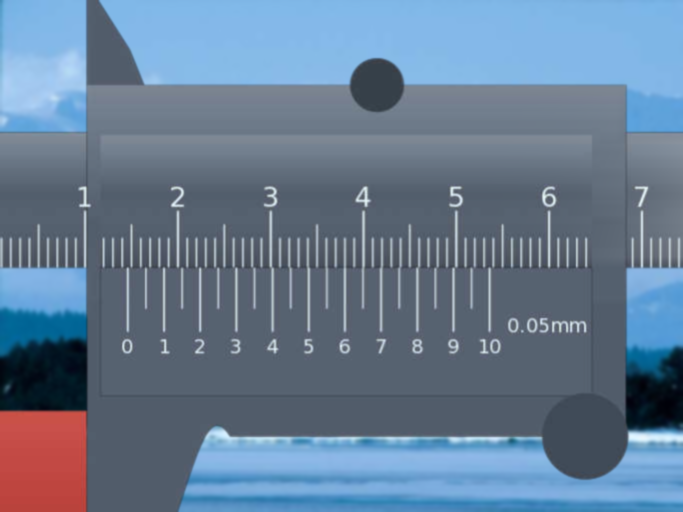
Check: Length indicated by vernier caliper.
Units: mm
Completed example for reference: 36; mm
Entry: 14.6; mm
